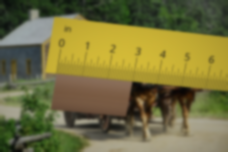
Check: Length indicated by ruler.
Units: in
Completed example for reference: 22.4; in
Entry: 3; in
